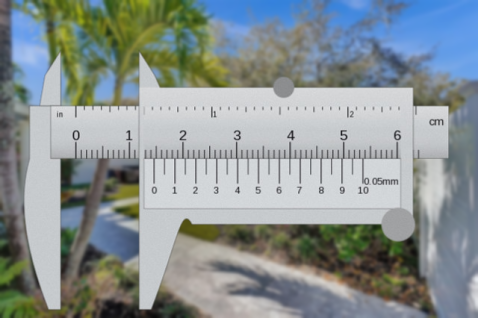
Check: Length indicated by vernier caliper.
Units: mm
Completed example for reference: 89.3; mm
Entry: 14.6; mm
